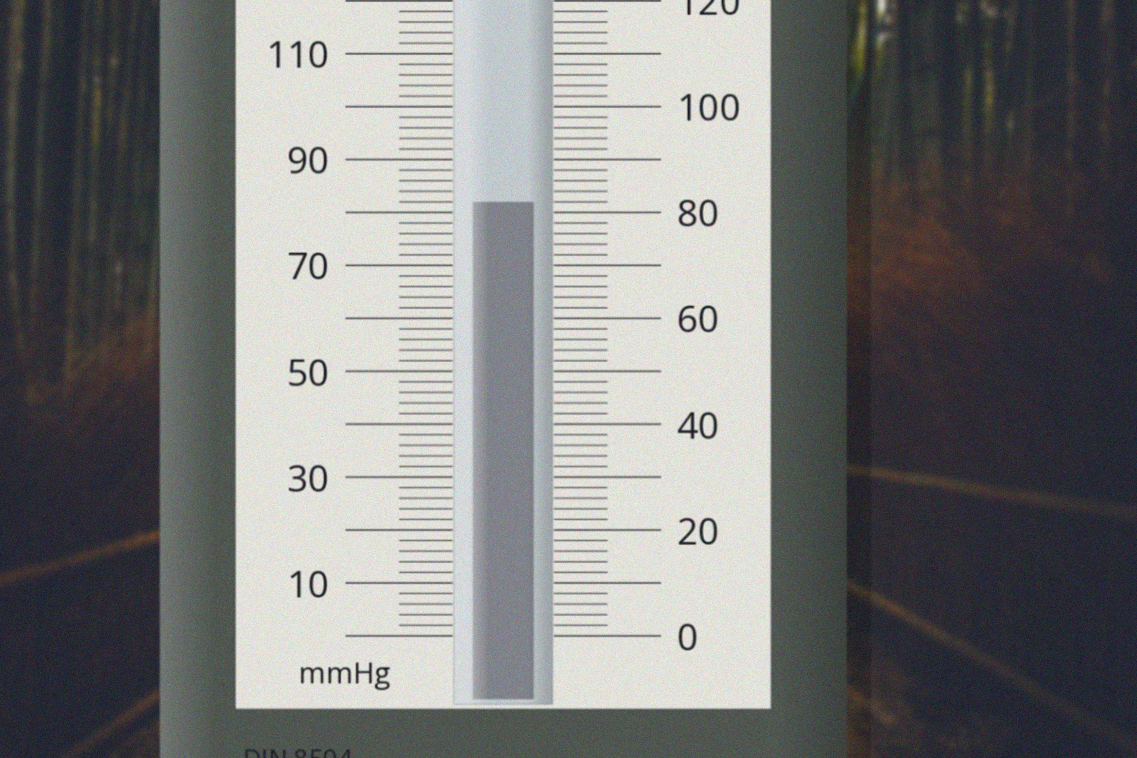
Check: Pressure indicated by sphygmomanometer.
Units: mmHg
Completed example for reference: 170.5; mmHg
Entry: 82; mmHg
